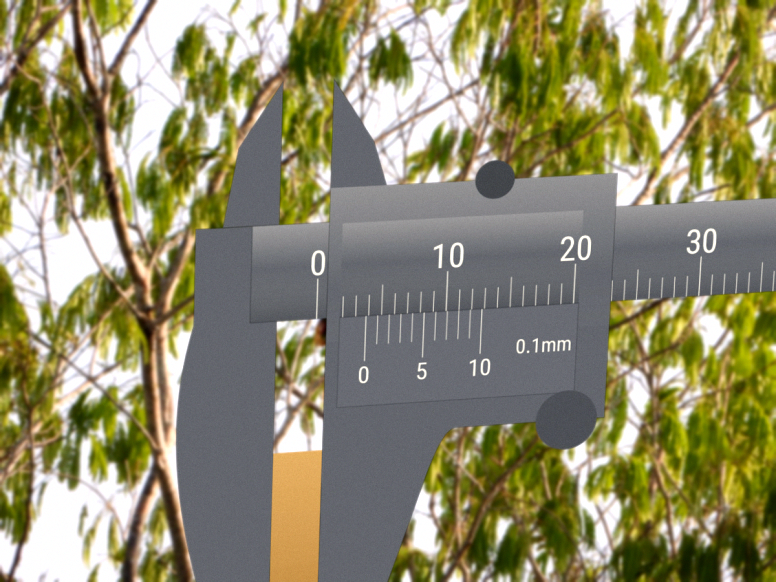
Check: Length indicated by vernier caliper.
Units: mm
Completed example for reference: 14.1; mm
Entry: 3.8; mm
